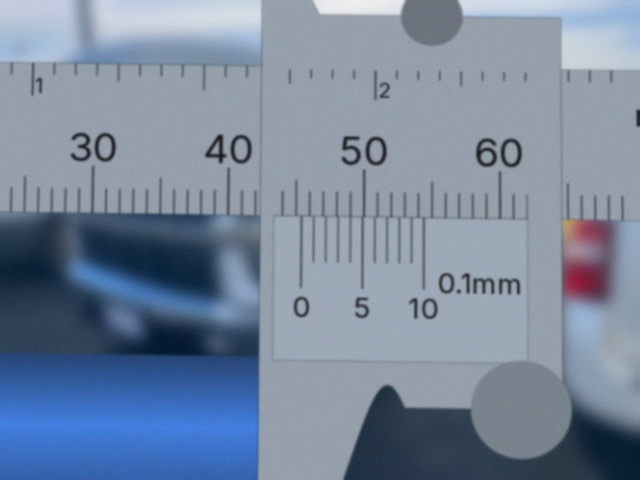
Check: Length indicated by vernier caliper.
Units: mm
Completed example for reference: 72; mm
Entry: 45.4; mm
